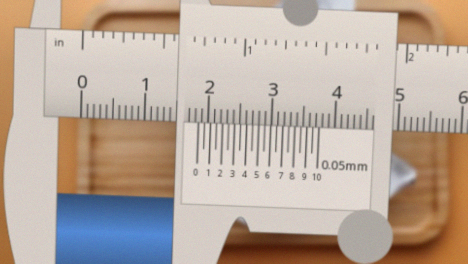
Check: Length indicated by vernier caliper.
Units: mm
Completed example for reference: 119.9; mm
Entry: 18.5; mm
